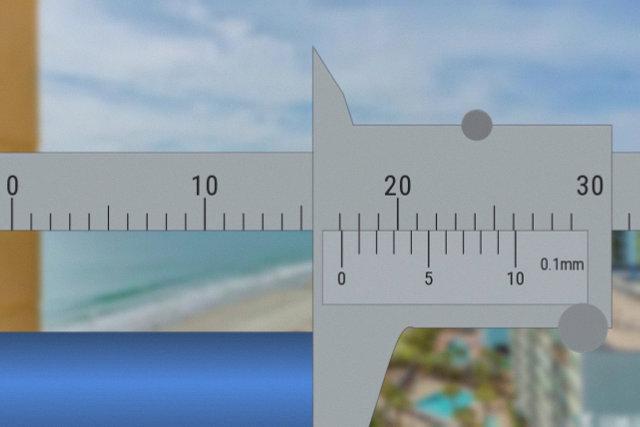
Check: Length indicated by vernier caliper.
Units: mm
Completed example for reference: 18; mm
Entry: 17.1; mm
